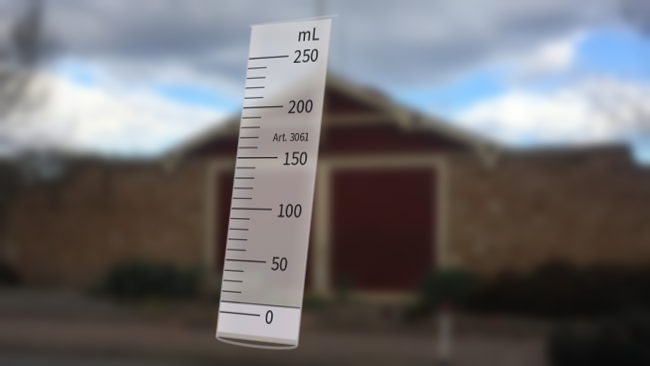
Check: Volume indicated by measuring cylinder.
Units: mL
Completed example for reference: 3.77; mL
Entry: 10; mL
